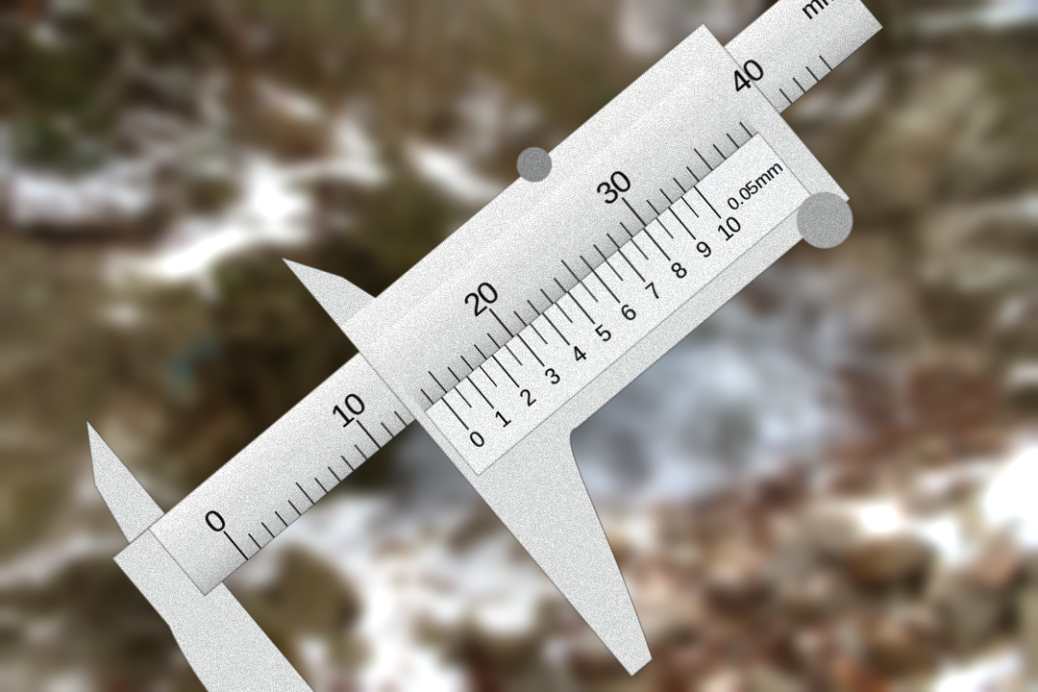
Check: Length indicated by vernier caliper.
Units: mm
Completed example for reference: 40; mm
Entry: 14.6; mm
